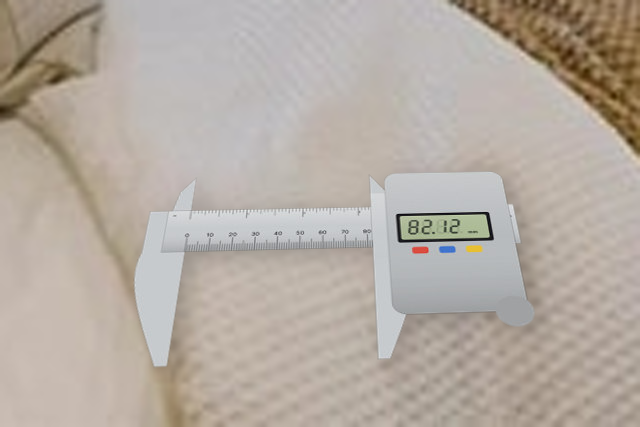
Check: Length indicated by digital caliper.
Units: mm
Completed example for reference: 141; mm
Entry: 82.12; mm
